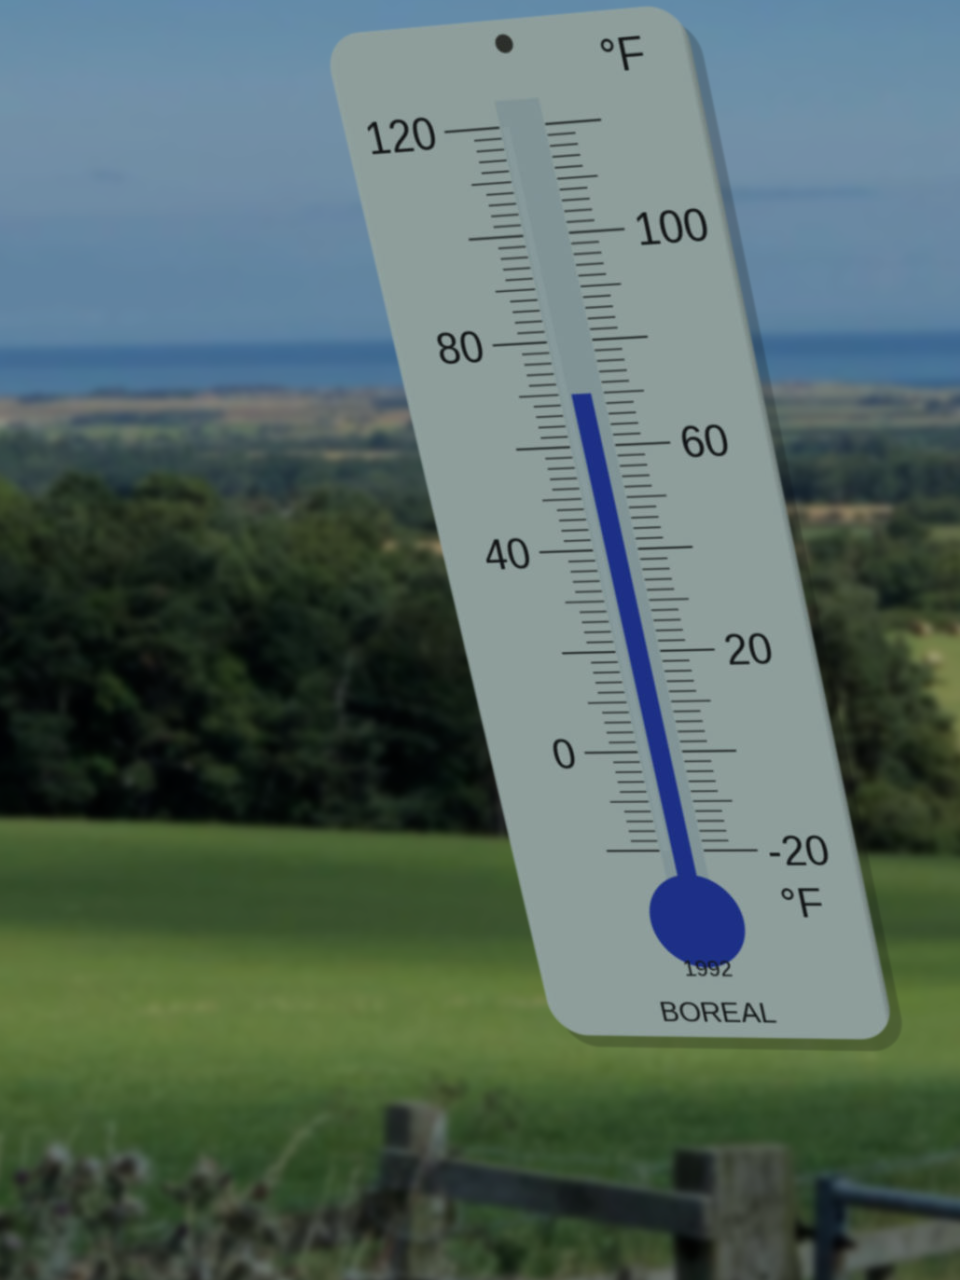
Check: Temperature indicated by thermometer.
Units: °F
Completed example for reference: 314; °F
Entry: 70; °F
